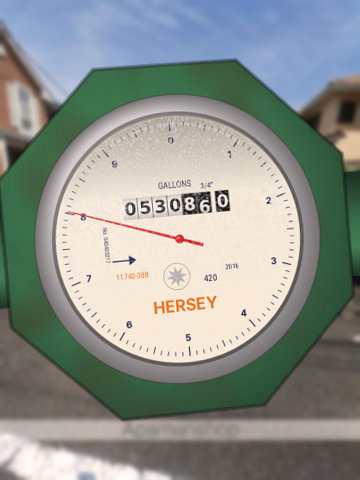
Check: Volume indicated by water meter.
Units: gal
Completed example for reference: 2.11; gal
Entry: 530858.0; gal
